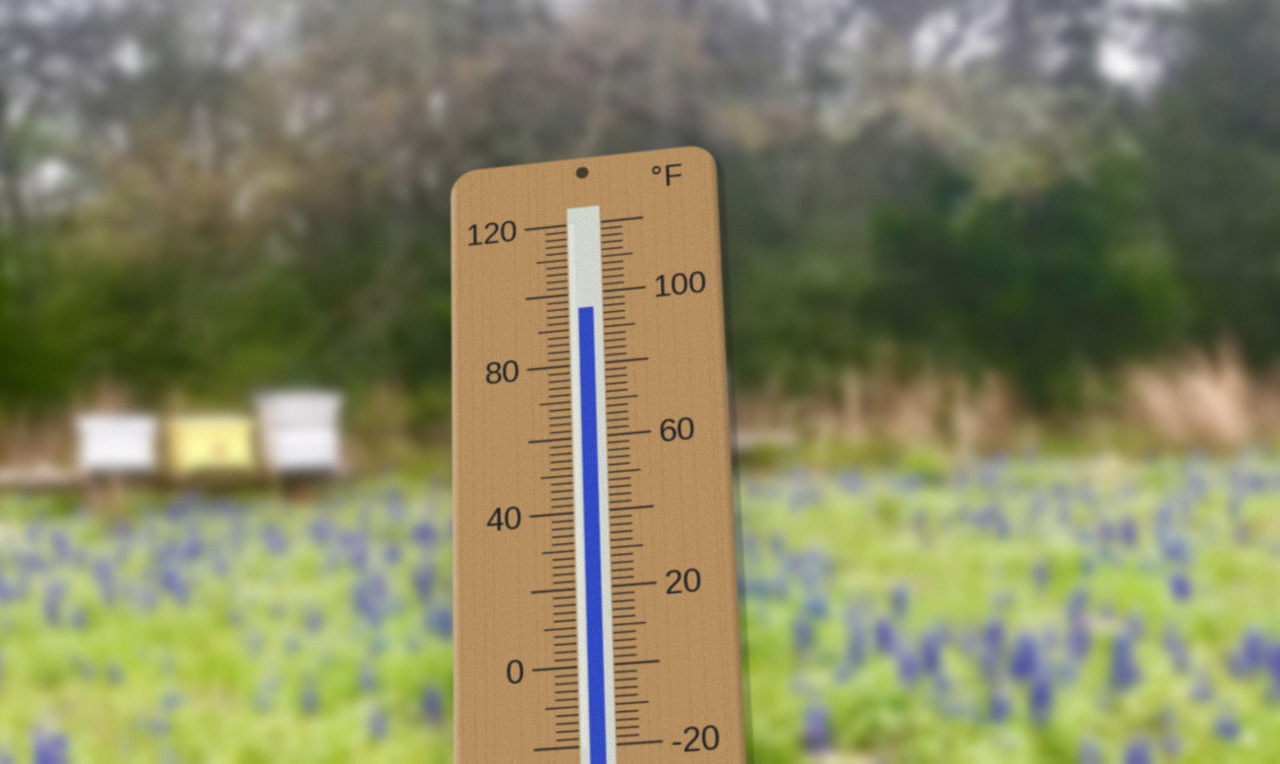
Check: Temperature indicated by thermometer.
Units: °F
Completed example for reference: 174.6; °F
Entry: 96; °F
